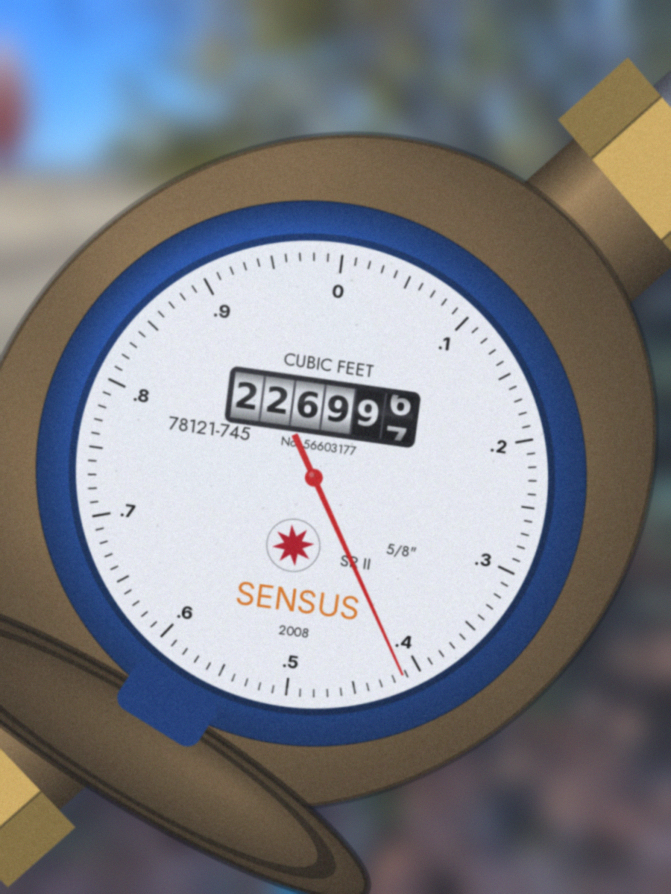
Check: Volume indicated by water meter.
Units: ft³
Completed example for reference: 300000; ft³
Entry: 226996.41; ft³
